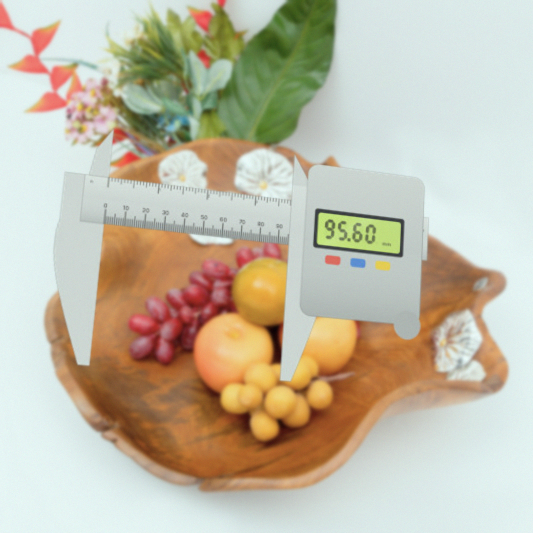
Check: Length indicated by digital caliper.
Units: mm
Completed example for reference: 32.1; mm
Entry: 95.60; mm
